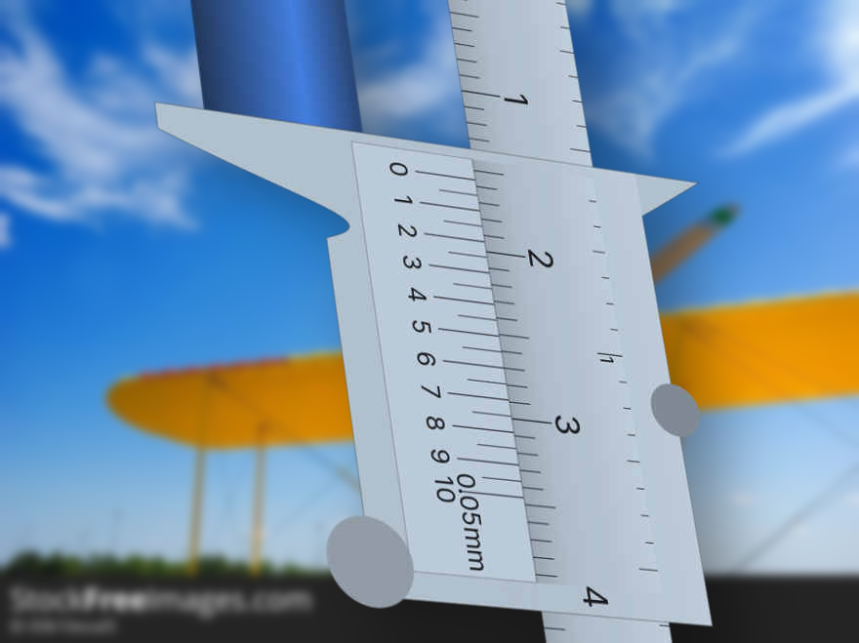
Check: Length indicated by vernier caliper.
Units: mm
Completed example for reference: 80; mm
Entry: 15.6; mm
